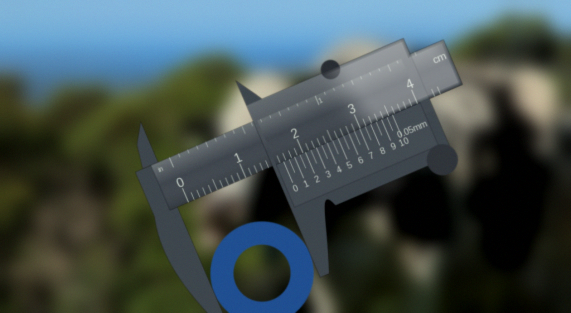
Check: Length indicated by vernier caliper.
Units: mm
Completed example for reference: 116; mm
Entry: 16.6; mm
